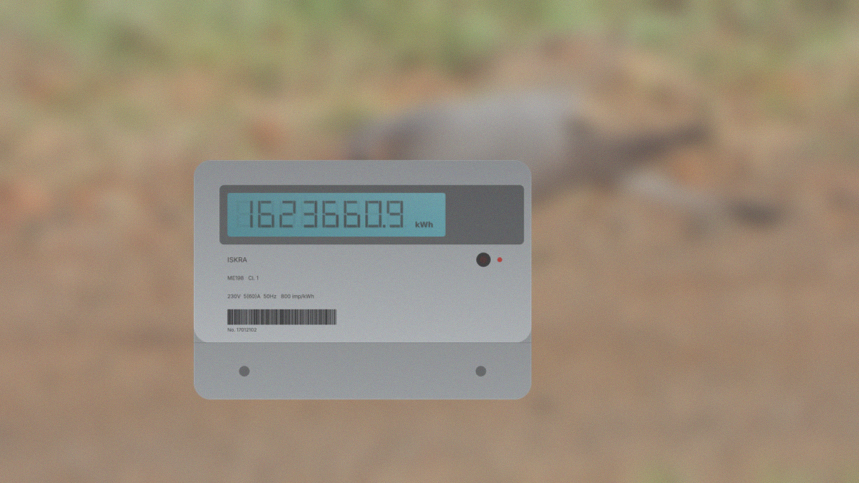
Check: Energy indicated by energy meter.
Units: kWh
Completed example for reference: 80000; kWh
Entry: 1623660.9; kWh
